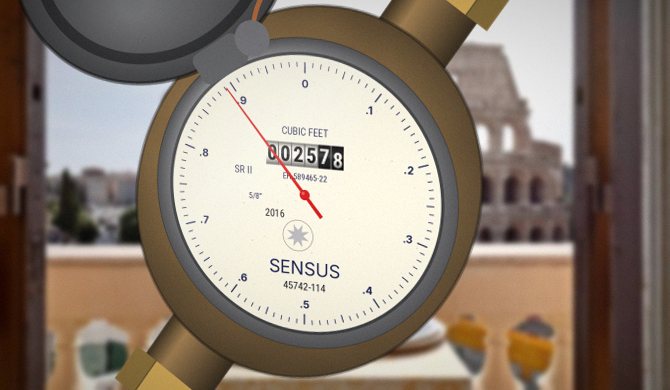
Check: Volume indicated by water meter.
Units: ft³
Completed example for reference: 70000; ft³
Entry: 2577.89; ft³
